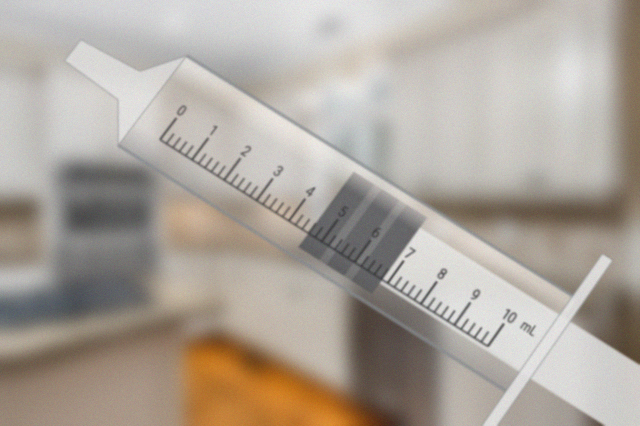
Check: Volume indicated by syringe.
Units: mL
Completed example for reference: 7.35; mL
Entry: 4.6; mL
